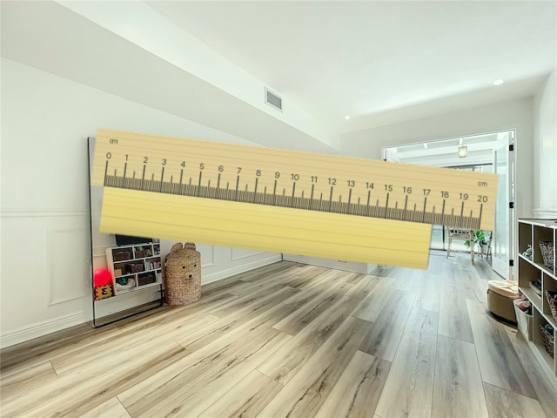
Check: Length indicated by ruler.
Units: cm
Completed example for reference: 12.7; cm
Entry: 17.5; cm
